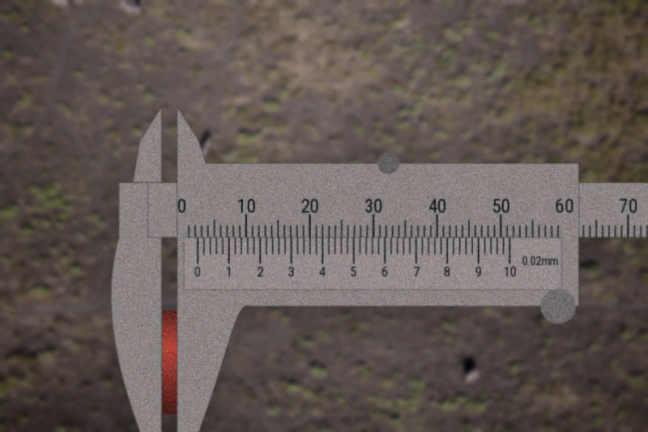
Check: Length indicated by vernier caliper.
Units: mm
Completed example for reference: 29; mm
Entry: 2.4; mm
